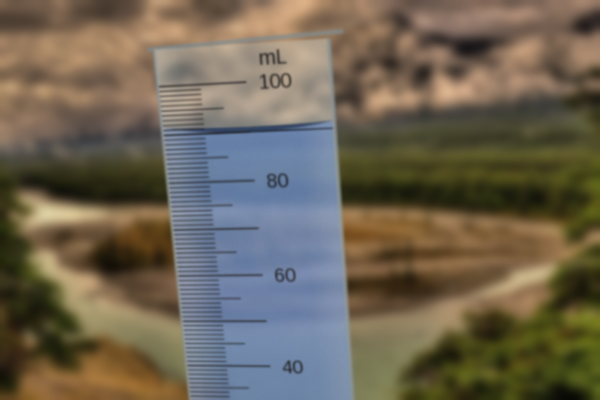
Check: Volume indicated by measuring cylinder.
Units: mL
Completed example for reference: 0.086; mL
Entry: 90; mL
